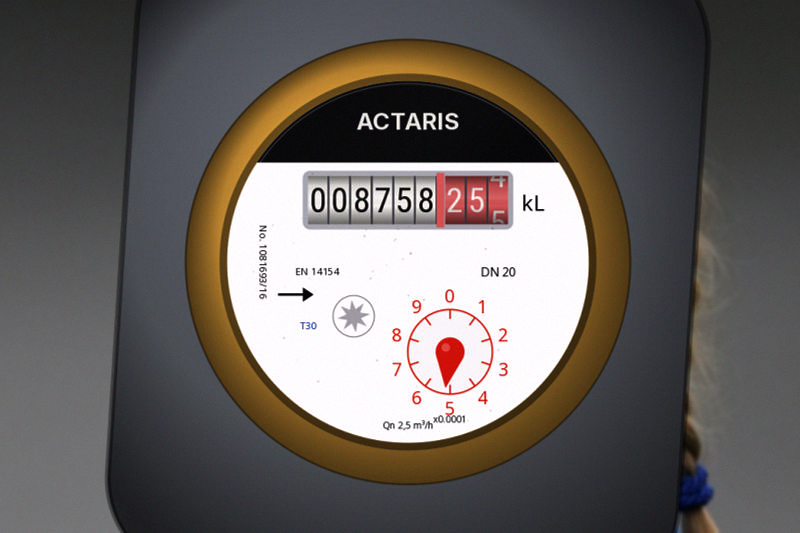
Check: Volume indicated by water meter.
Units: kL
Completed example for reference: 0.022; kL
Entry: 8758.2545; kL
